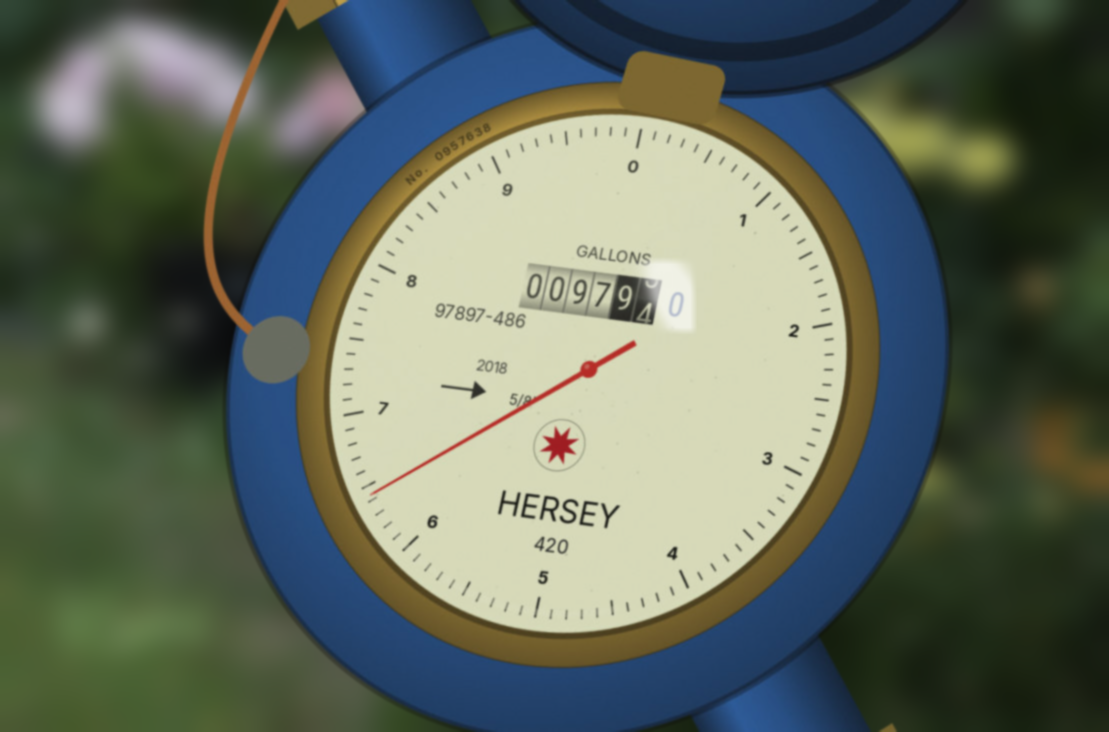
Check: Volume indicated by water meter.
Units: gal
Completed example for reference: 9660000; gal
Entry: 97936.4; gal
